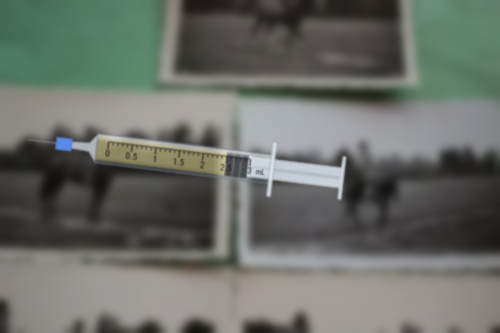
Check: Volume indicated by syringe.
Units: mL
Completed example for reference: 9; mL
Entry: 2.5; mL
